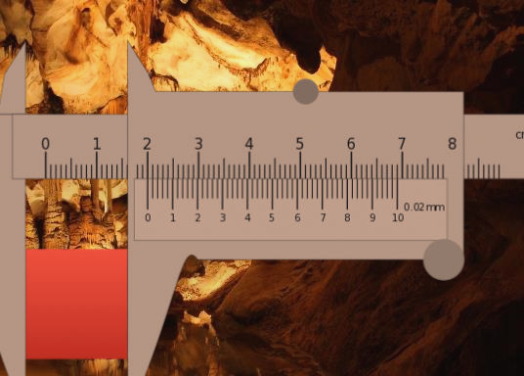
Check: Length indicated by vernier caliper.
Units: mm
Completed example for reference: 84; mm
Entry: 20.0; mm
